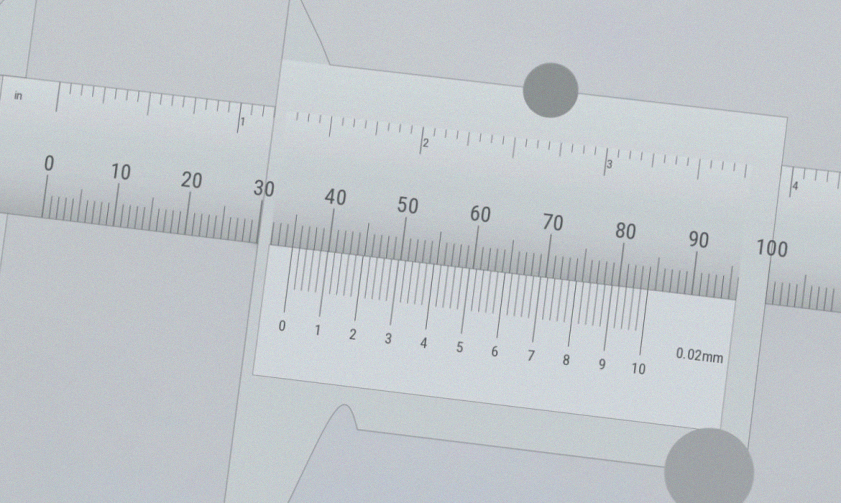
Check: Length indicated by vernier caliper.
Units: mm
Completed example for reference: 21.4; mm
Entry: 35.0; mm
